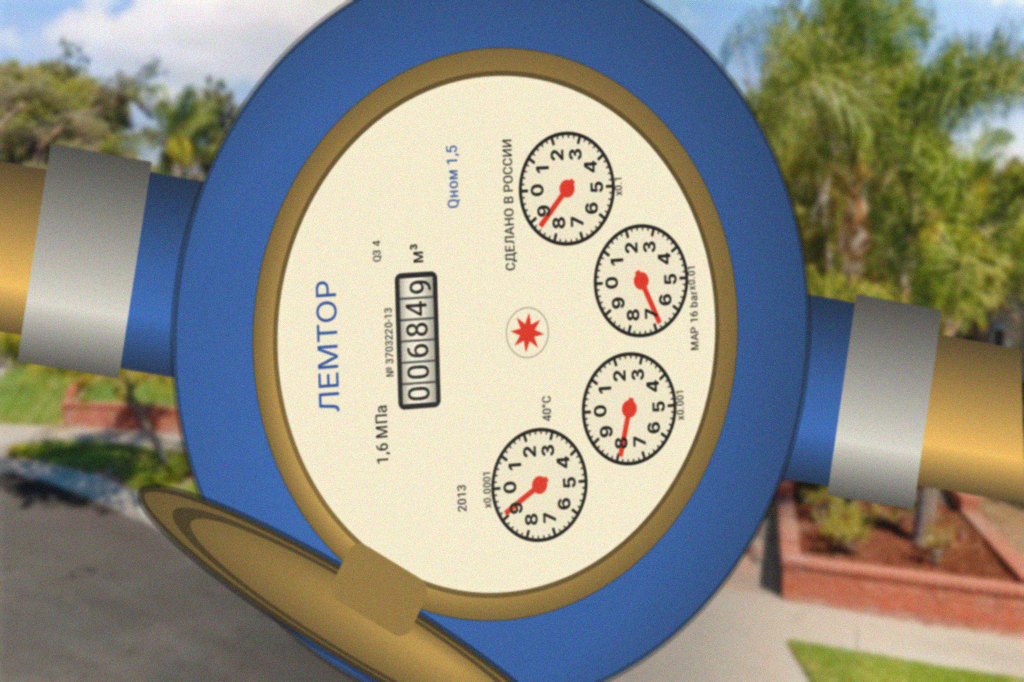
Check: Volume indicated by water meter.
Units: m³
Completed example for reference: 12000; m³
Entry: 6848.8679; m³
